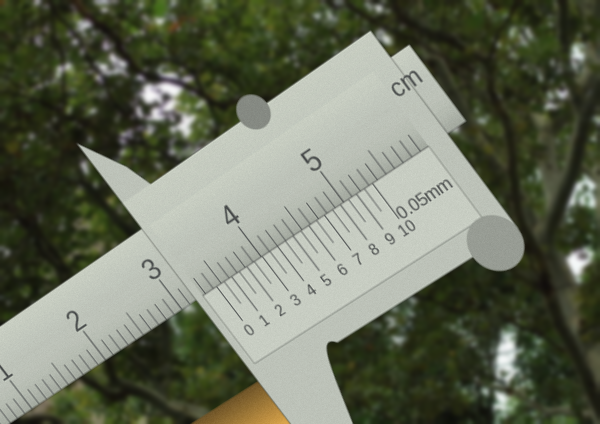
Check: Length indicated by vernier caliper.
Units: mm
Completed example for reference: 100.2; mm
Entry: 34.4; mm
